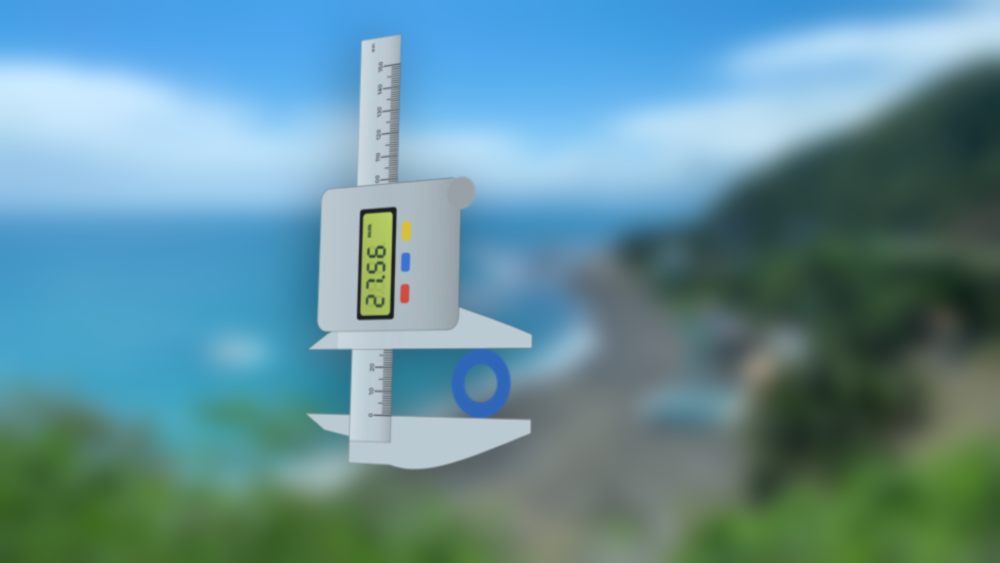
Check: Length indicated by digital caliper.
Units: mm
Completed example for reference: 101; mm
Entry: 27.56; mm
